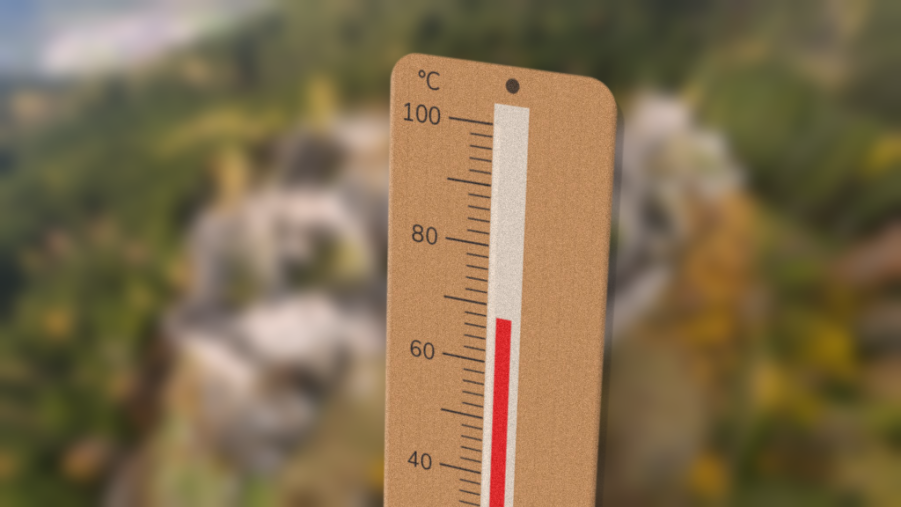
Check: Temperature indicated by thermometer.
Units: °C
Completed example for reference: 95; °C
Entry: 68; °C
